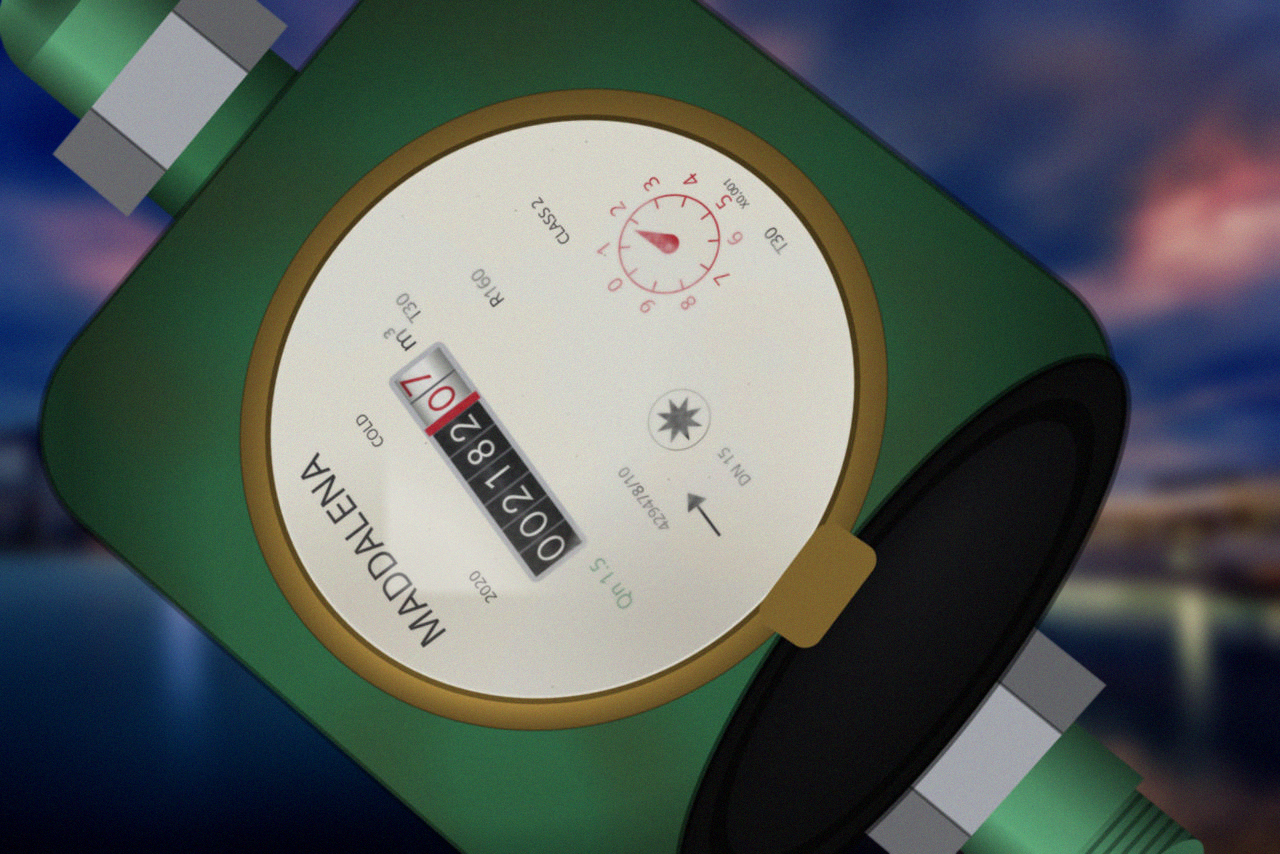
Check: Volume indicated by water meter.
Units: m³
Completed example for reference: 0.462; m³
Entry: 2182.071; m³
